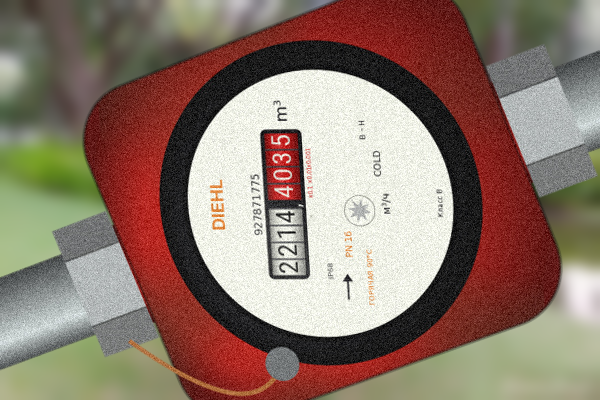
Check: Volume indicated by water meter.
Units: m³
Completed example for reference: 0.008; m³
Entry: 2214.4035; m³
